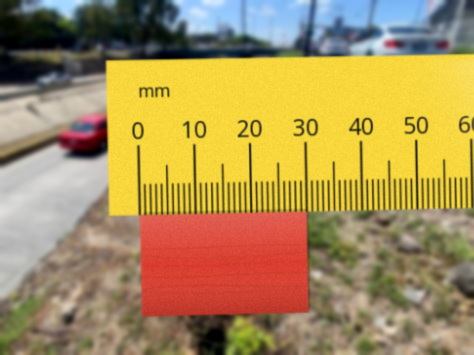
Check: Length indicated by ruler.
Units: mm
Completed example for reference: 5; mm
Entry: 30; mm
